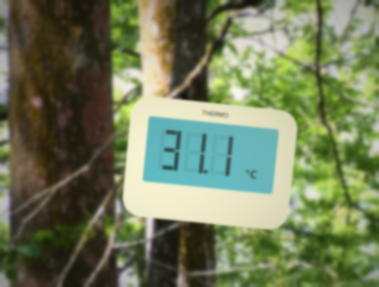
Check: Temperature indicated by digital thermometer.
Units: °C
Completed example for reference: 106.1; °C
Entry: 31.1; °C
